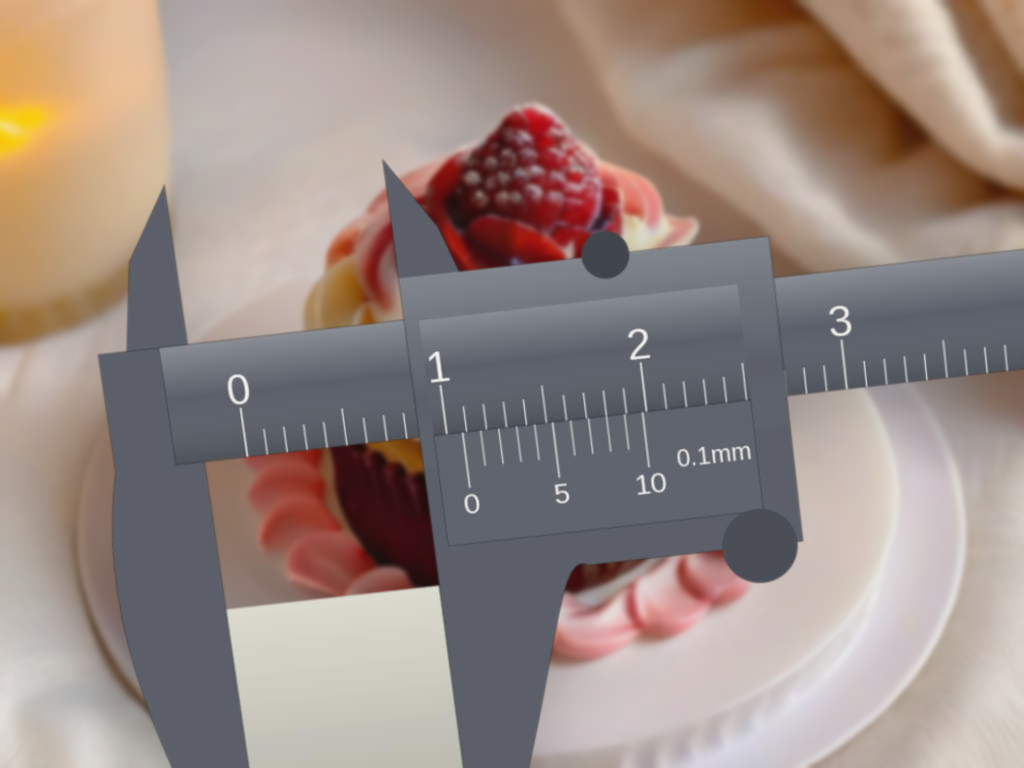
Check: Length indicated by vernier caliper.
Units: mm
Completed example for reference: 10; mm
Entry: 10.8; mm
